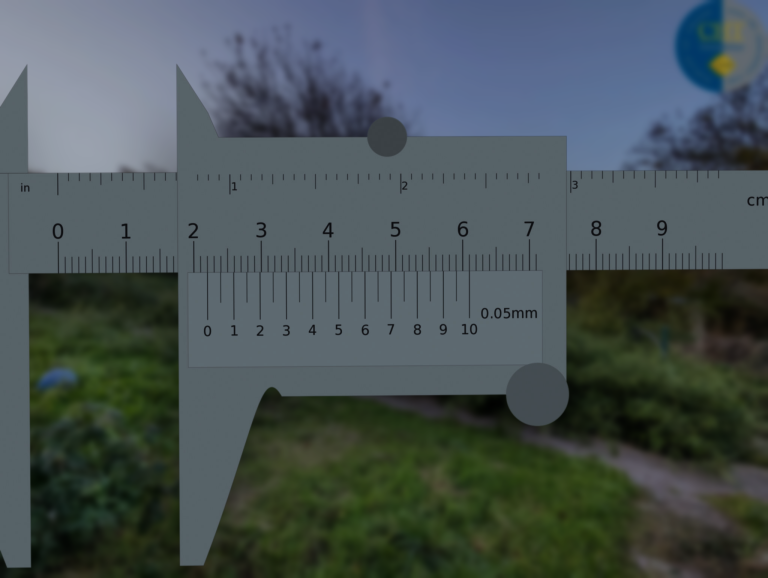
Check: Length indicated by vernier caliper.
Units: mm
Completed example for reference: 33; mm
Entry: 22.0; mm
